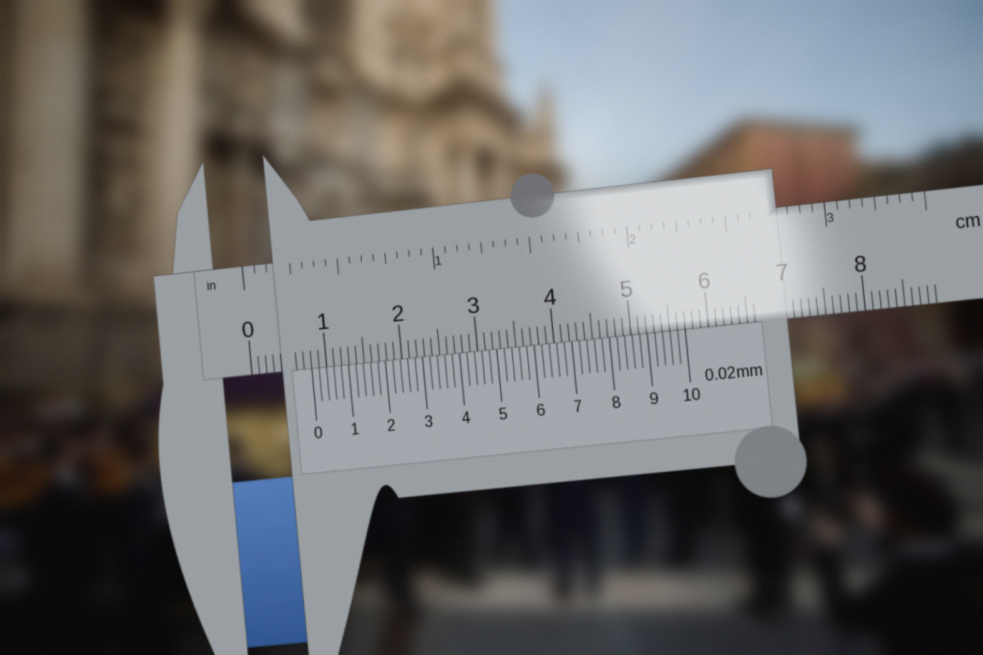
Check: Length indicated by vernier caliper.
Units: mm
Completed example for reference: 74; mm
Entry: 8.0; mm
